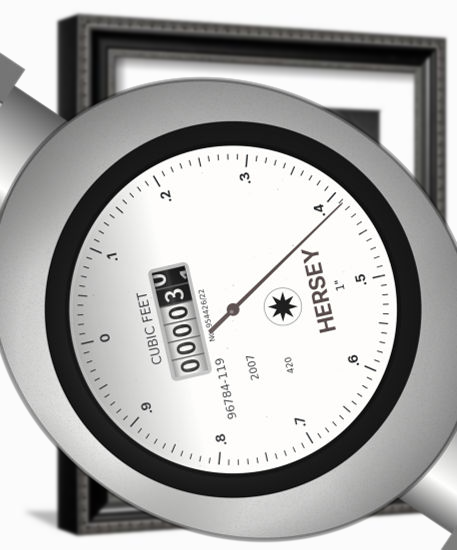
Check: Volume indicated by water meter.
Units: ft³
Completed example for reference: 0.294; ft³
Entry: 30.41; ft³
